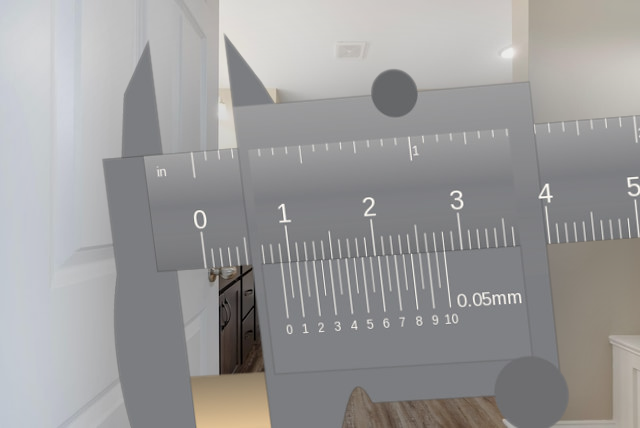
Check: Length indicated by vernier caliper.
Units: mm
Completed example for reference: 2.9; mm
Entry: 9.0; mm
